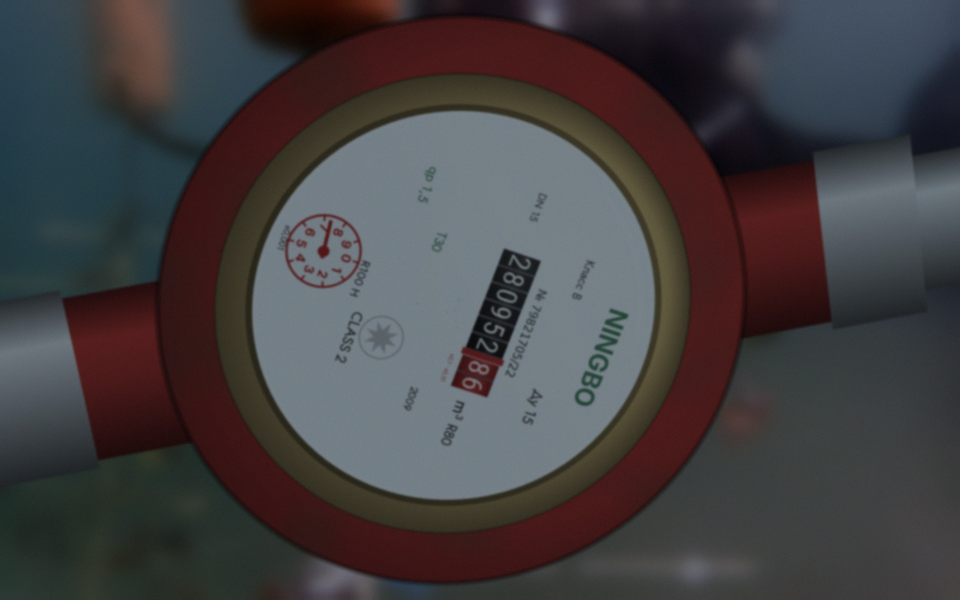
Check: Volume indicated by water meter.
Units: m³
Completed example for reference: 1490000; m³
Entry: 280952.867; m³
